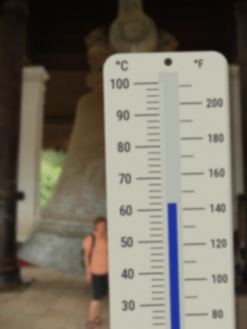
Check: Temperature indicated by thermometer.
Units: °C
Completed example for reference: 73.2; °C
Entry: 62; °C
